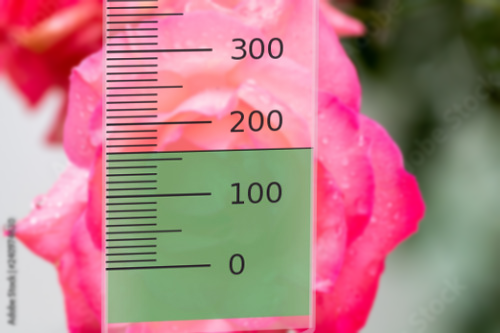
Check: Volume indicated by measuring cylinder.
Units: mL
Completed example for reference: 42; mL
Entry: 160; mL
